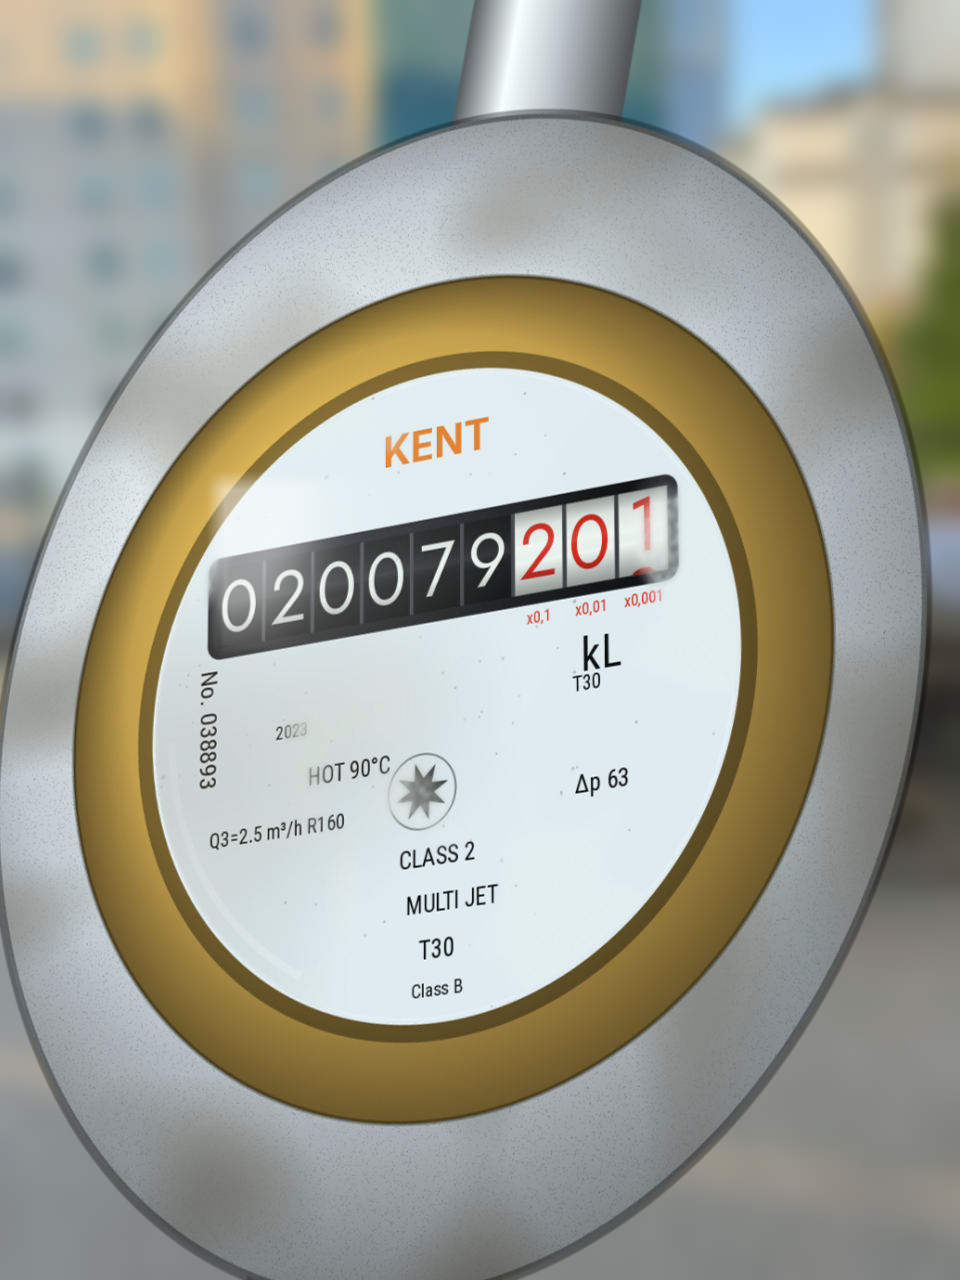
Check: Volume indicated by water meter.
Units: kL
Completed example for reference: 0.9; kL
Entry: 20079.201; kL
